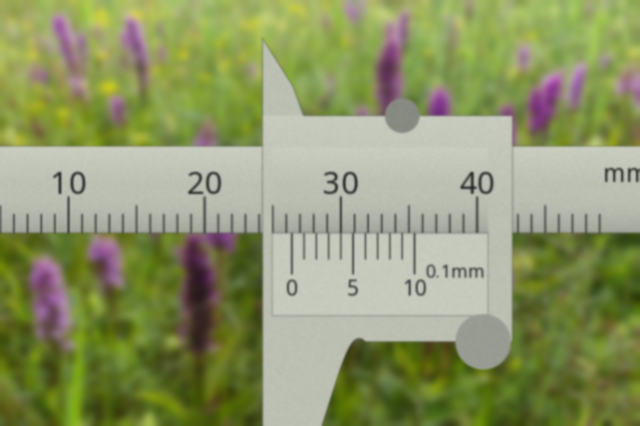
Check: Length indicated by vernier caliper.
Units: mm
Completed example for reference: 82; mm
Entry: 26.4; mm
